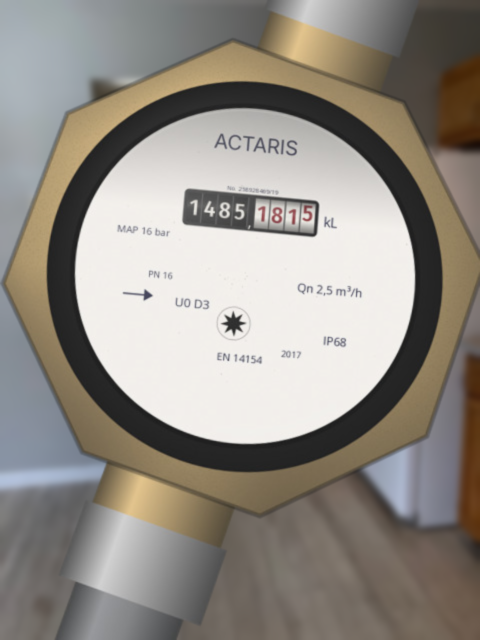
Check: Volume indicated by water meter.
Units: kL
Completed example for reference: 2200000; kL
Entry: 1485.1815; kL
